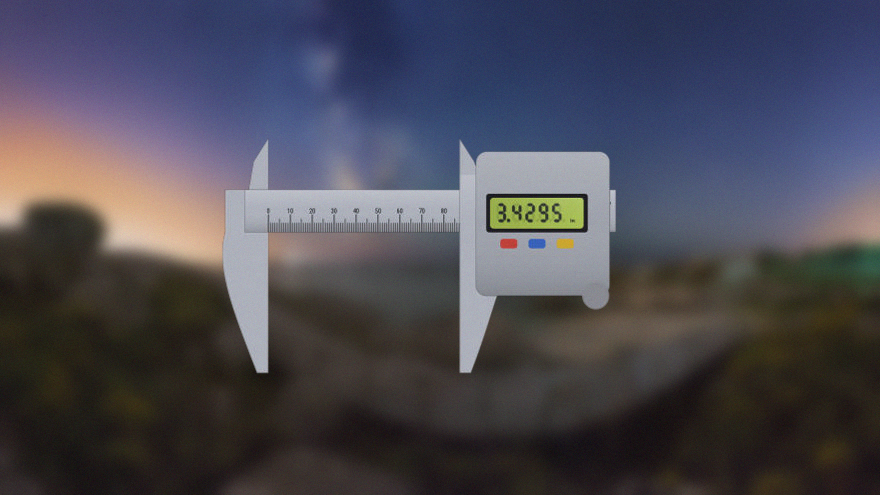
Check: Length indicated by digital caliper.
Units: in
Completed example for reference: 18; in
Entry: 3.4295; in
